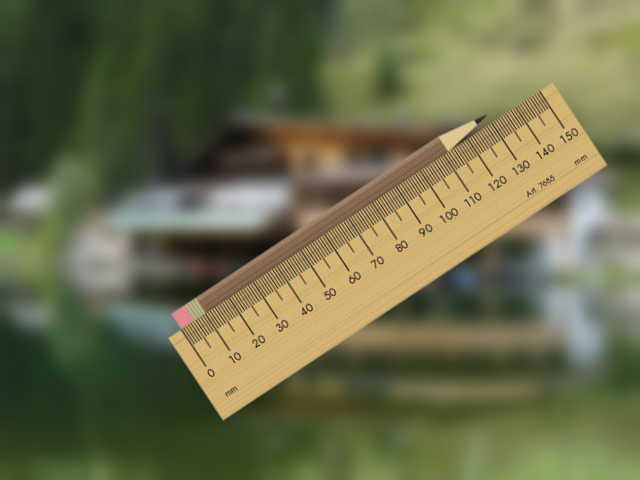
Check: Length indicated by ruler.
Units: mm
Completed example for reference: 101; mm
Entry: 130; mm
